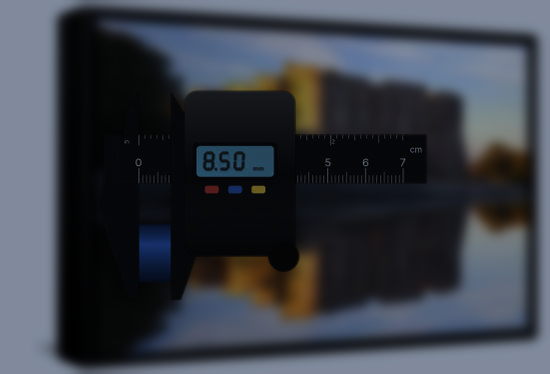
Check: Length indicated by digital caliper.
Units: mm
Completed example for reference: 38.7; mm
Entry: 8.50; mm
